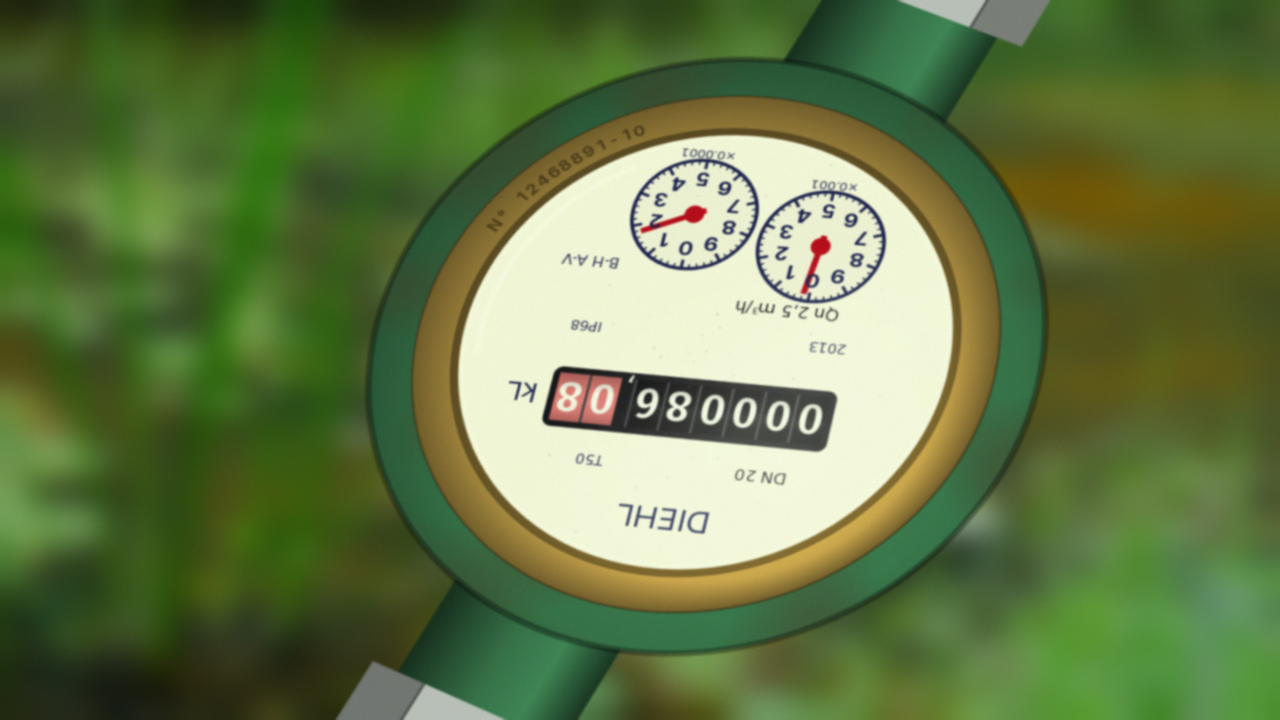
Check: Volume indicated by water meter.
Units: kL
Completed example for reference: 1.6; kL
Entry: 86.0801; kL
